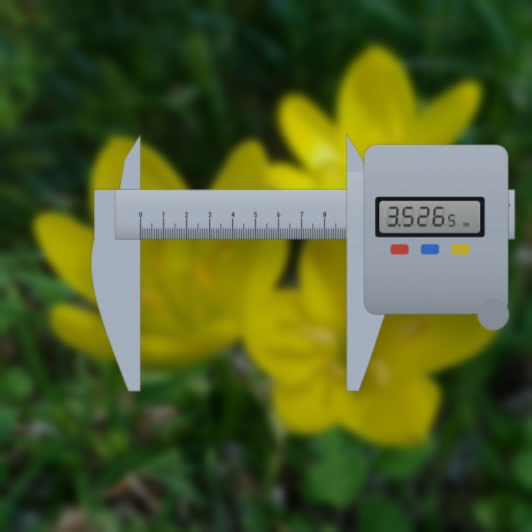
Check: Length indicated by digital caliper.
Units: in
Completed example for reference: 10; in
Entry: 3.5265; in
